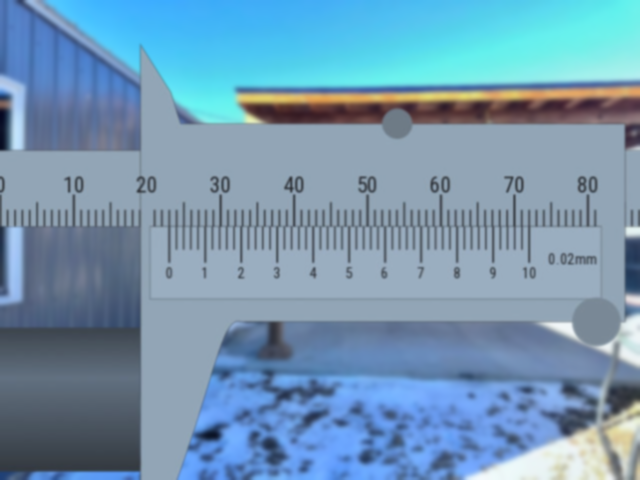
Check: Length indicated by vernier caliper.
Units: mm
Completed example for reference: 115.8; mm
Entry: 23.0; mm
